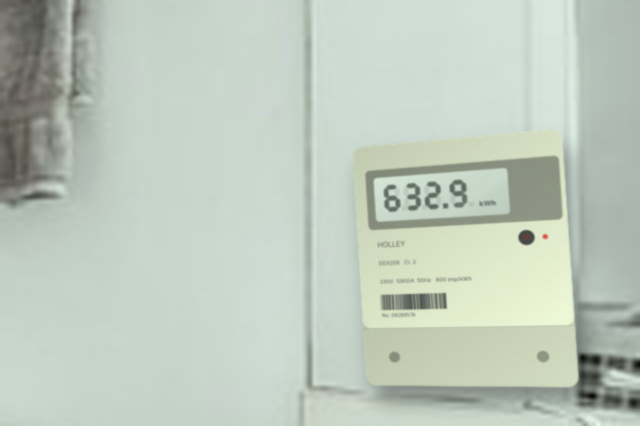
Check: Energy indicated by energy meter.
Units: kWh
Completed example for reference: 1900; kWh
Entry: 632.9; kWh
